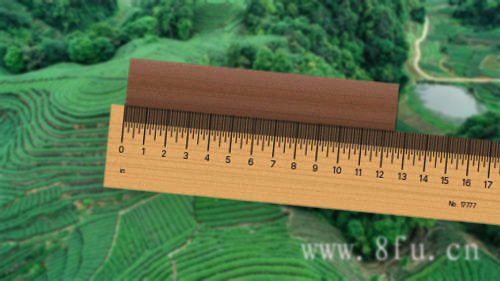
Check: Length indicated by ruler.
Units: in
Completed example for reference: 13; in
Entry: 12.5; in
